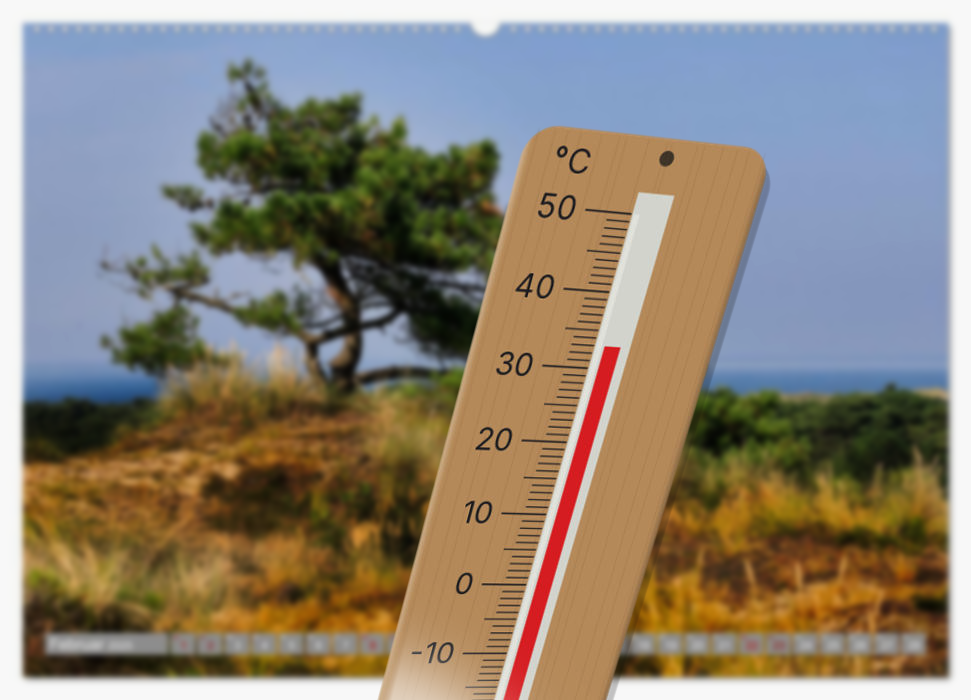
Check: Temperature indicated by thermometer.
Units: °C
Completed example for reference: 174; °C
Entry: 33; °C
